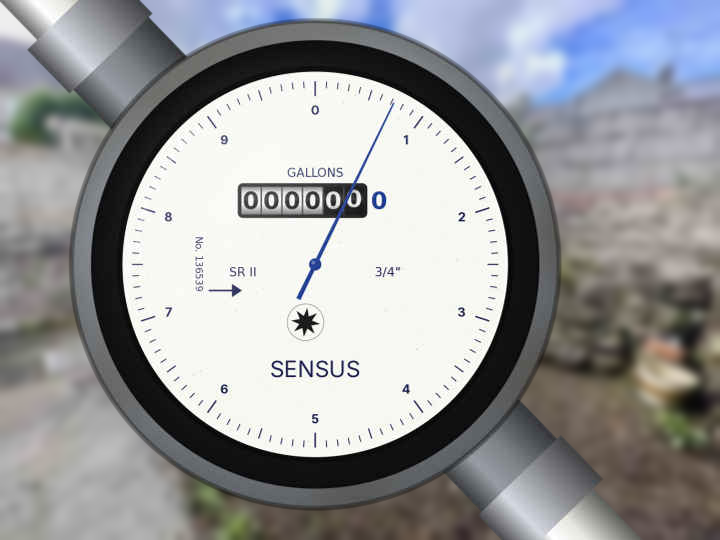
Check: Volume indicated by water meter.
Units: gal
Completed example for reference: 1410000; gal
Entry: 0.7; gal
